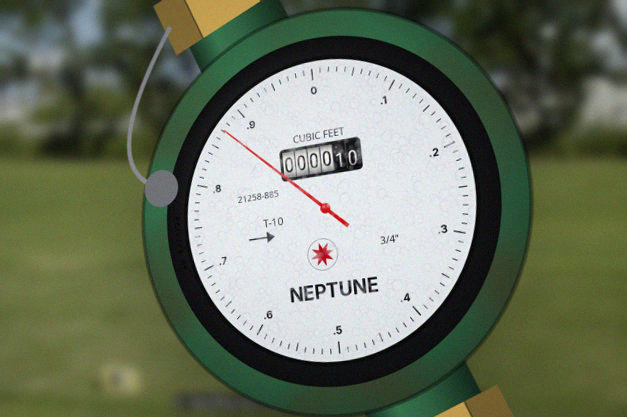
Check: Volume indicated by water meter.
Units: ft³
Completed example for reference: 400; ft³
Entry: 9.87; ft³
